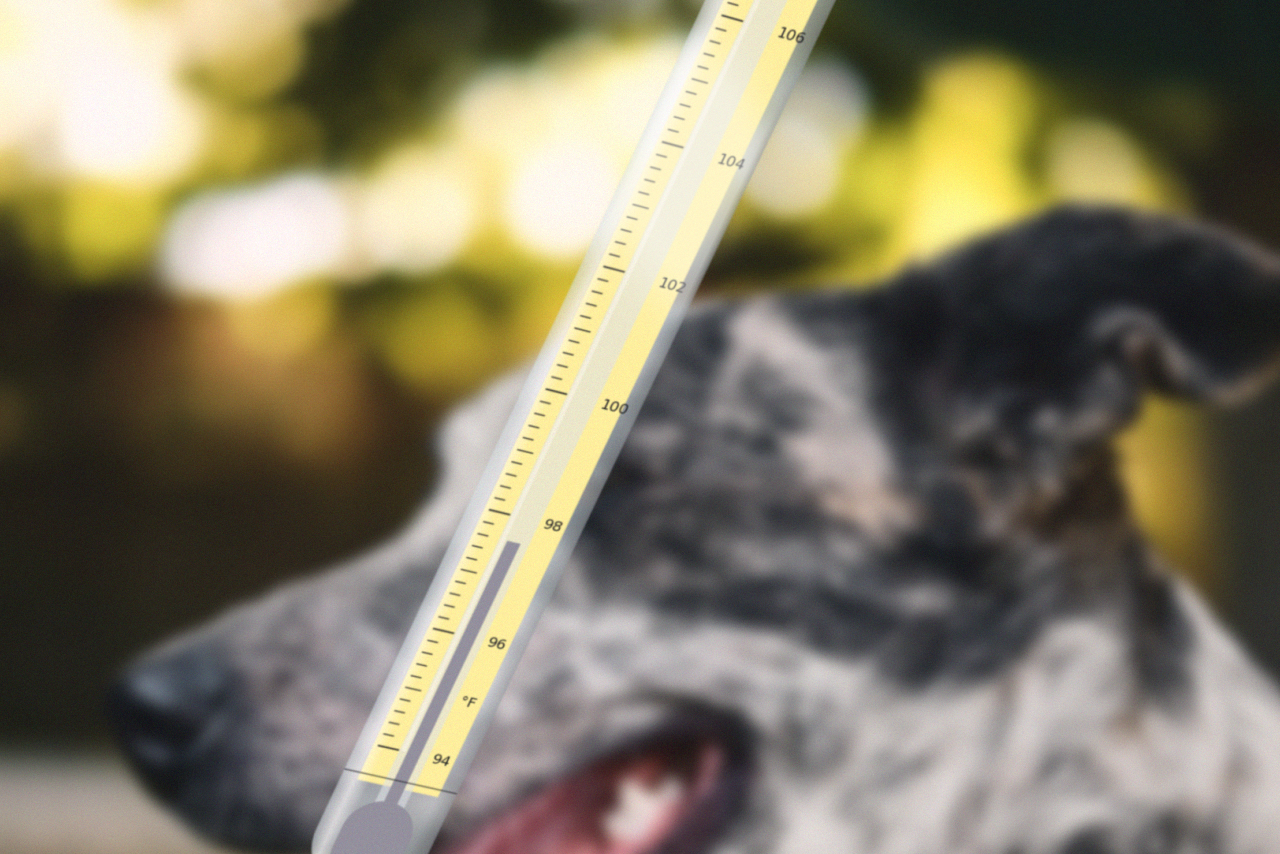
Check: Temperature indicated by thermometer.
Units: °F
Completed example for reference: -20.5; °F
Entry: 97.6; °F
